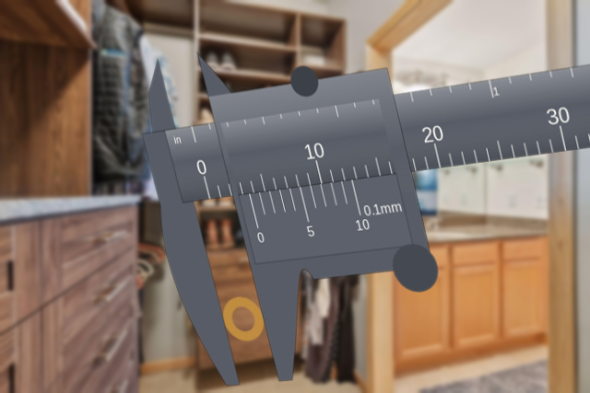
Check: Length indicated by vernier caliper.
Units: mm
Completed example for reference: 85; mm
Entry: 3.6; mm
